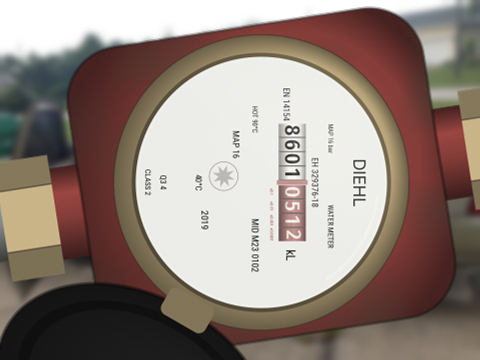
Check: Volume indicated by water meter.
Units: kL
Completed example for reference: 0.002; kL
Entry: 8601.0512; kL
